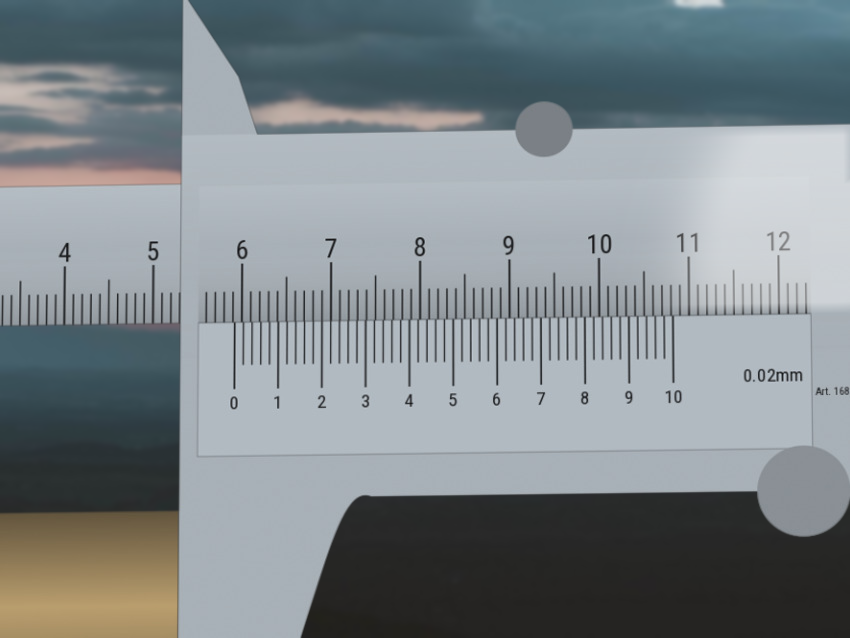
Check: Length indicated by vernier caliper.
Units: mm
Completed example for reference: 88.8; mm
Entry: 59.2; mm
